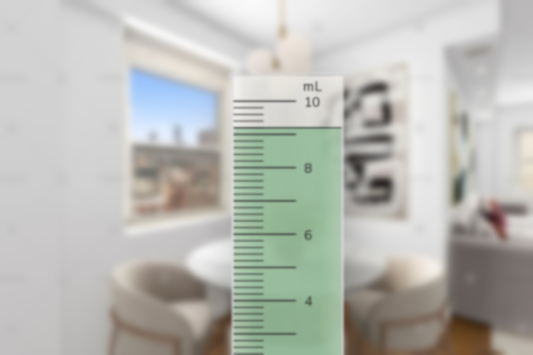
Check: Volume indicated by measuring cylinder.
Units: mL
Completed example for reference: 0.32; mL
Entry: 9.2; mL
